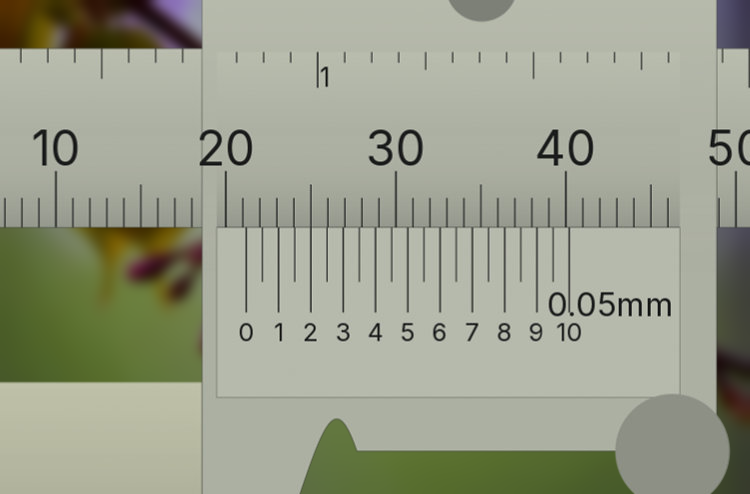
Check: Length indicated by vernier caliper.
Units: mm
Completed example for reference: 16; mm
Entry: 21.2; mm
